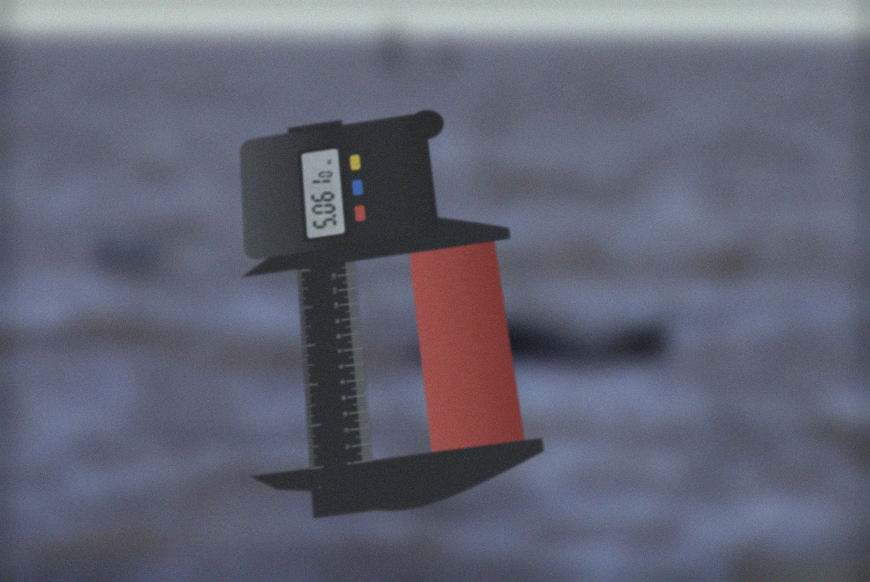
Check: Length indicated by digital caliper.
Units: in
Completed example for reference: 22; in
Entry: 5.0610; in
